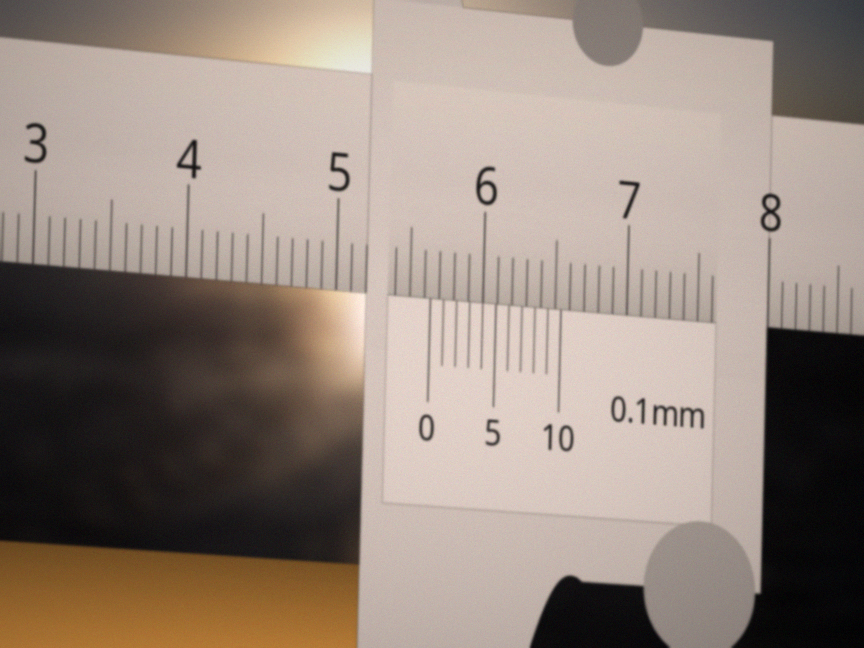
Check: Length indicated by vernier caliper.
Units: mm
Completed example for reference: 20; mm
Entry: 56.4; mm
